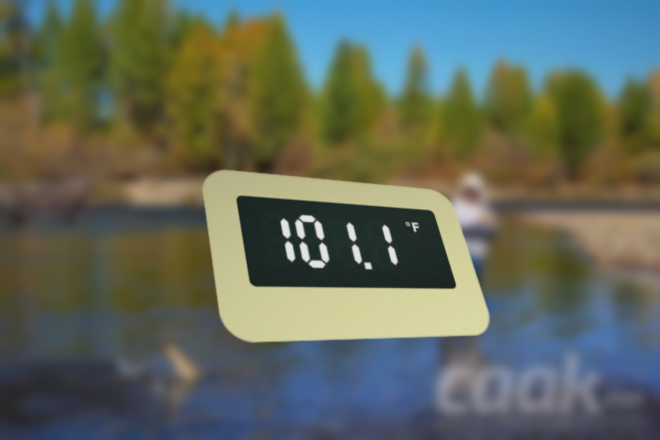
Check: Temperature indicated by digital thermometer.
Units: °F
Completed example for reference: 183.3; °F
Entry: 101.1; °F
